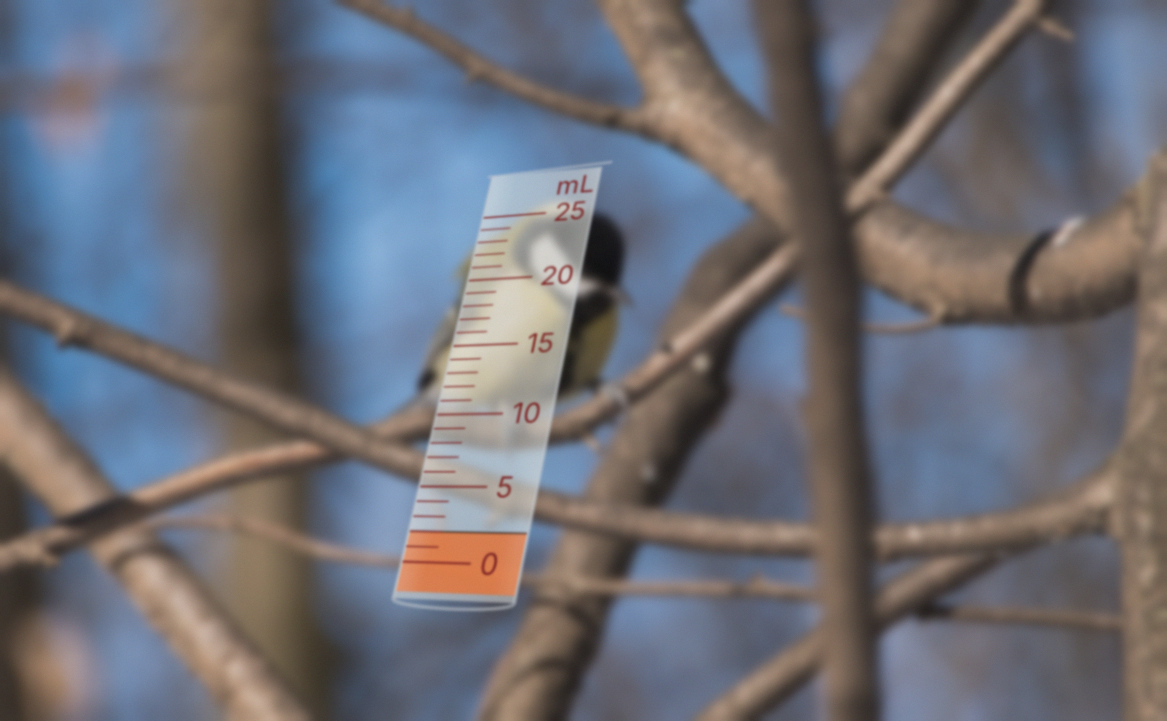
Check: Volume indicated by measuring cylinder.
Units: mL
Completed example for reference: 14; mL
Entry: 2; mL
